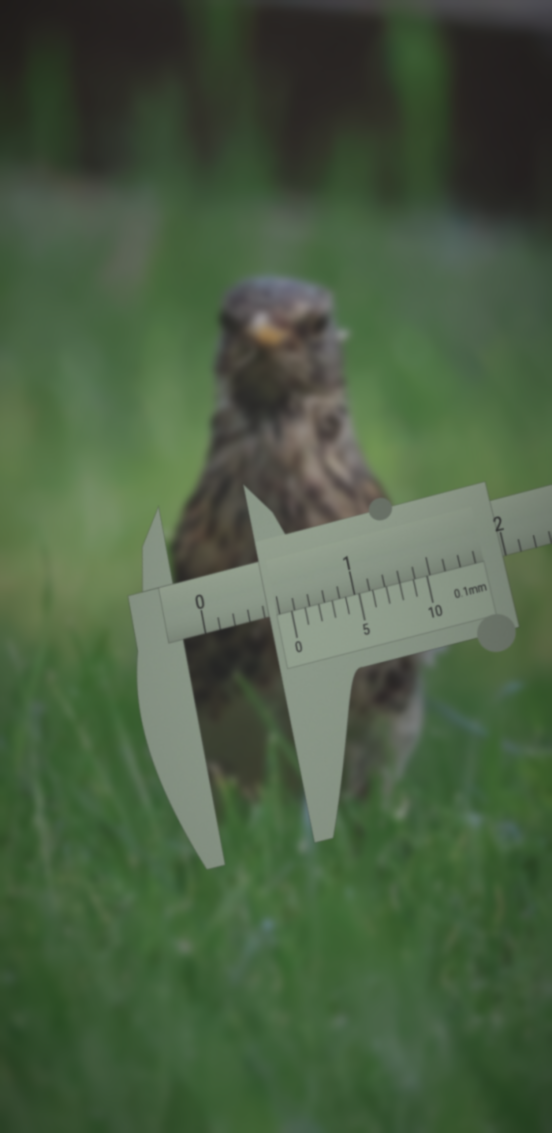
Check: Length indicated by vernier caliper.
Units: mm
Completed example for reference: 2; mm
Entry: 5.8; mm
